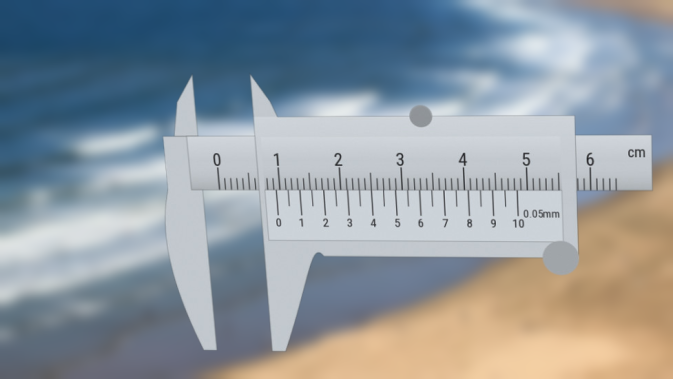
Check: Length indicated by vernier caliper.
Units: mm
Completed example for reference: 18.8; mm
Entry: 9.4; mm
